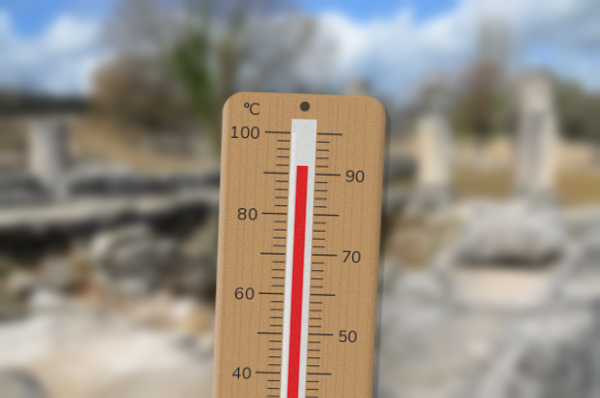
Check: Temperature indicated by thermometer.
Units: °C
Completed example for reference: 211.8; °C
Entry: 92; °C
